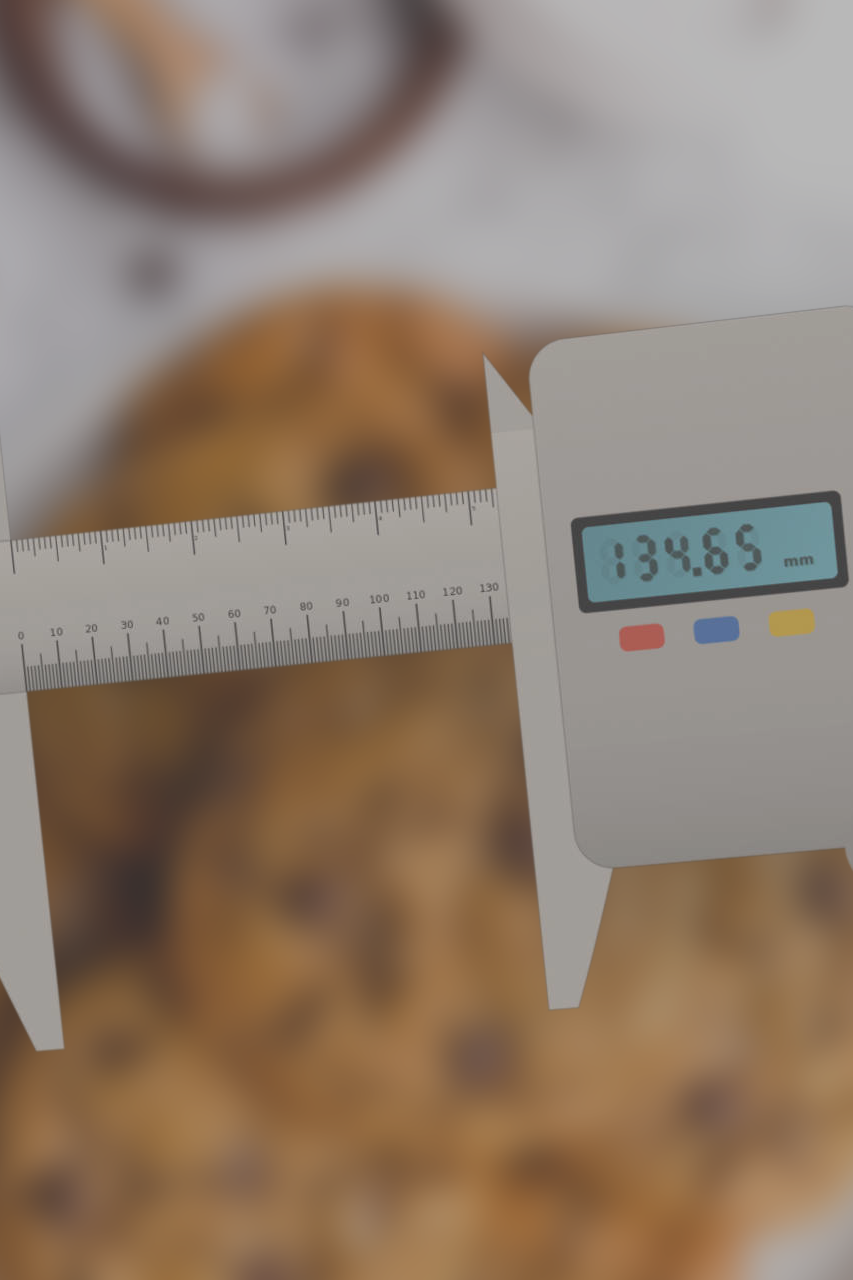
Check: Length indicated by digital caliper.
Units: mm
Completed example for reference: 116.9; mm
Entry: 134.65; mm
